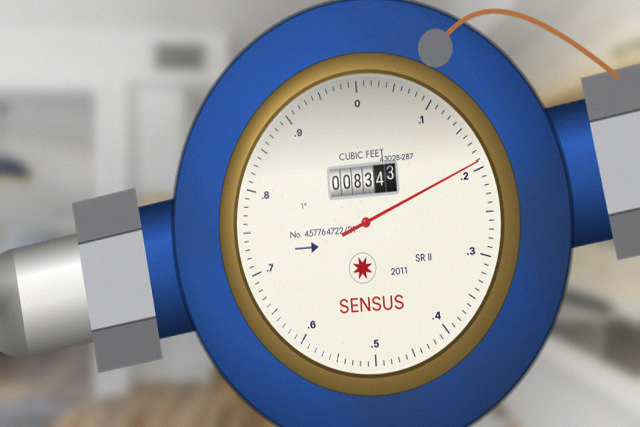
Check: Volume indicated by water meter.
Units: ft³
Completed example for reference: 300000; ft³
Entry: 8343.19; ft³
